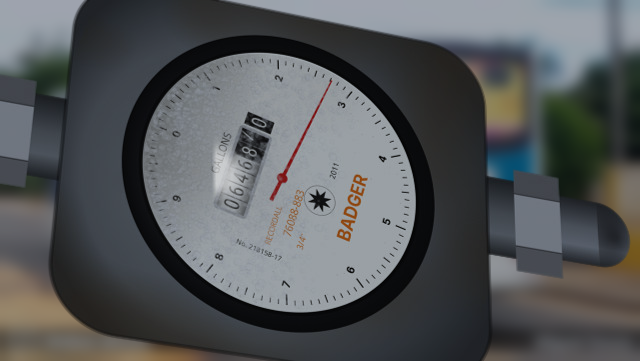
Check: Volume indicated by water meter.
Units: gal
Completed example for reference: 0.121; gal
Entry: 646872.7; gal
